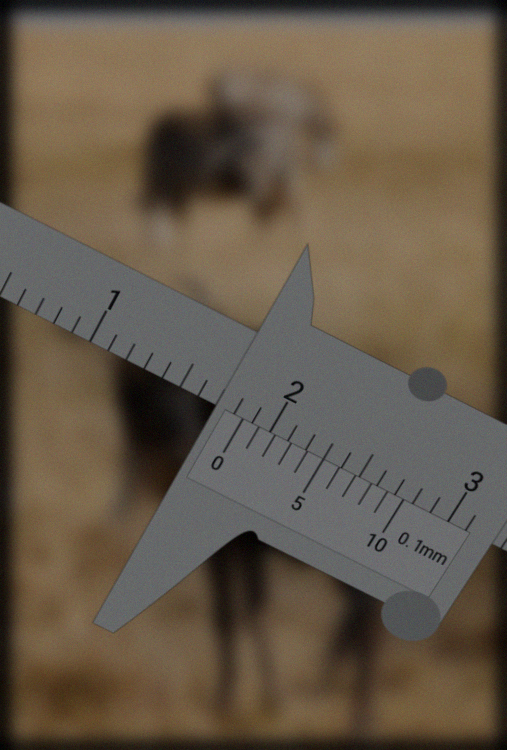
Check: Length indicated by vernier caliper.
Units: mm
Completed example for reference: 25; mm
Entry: 18.5; mm
